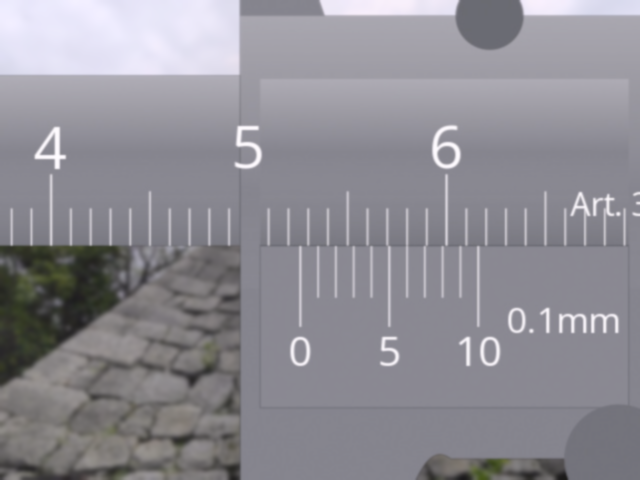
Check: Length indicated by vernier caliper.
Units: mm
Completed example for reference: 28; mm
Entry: 52.6; mm
